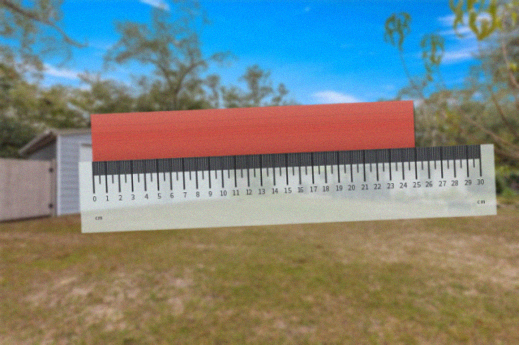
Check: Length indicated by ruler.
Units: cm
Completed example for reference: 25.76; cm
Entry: 25; cm
